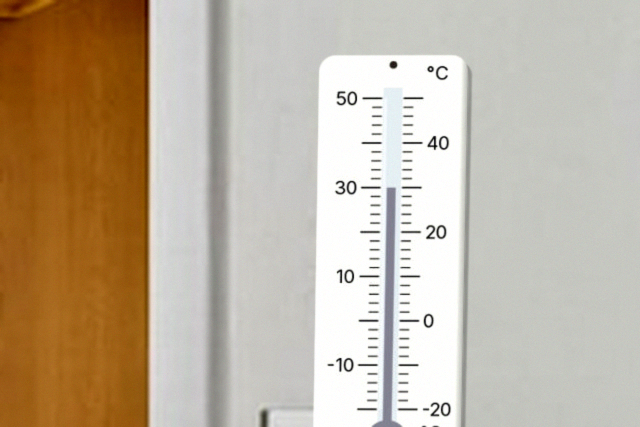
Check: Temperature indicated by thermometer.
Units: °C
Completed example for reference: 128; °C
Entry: 30; °C
